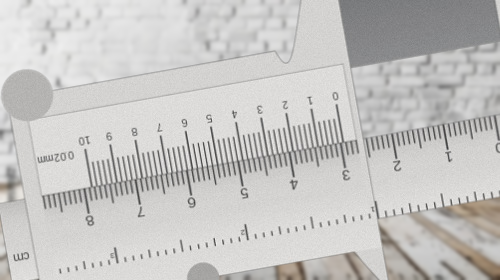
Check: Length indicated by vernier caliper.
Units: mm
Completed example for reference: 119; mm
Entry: 29.5; mm
